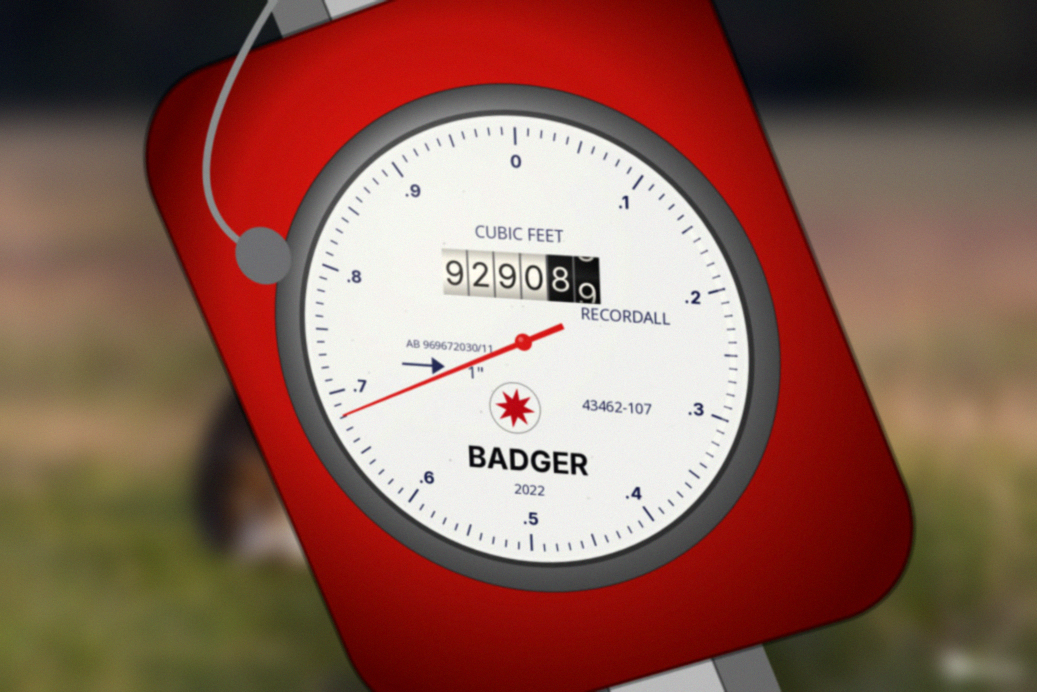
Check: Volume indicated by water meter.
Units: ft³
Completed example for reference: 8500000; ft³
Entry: 929088.68; ft³
